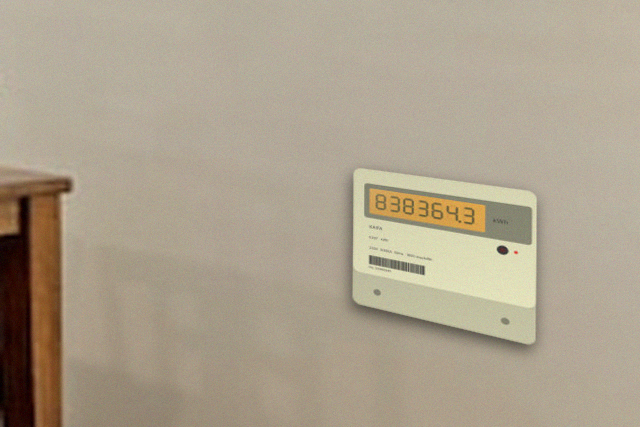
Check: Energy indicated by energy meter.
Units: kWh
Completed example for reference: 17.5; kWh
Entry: 838364.3; kWh
